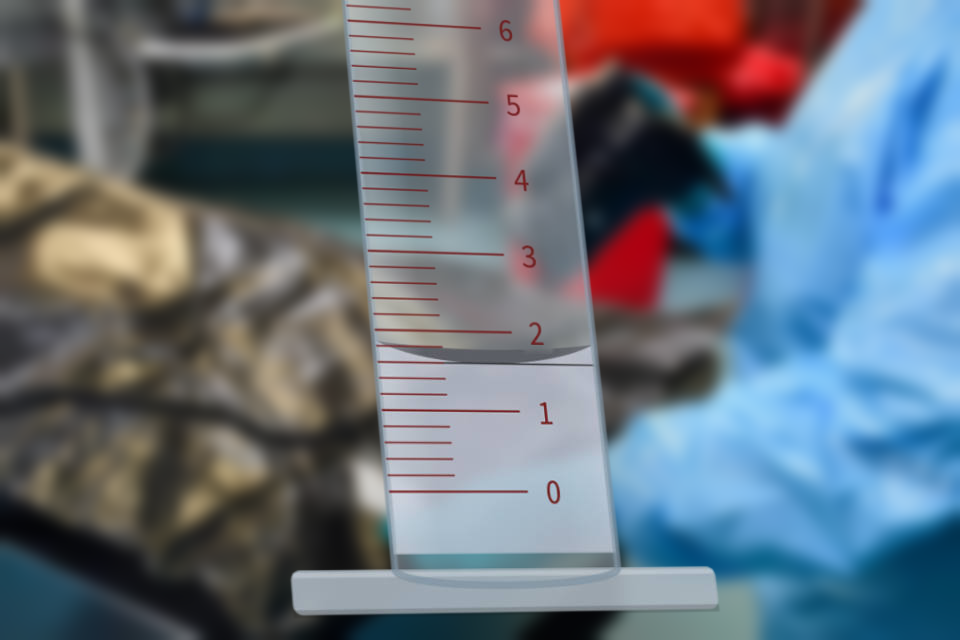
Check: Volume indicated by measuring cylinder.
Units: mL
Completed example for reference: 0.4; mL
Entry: 1.6; mL
